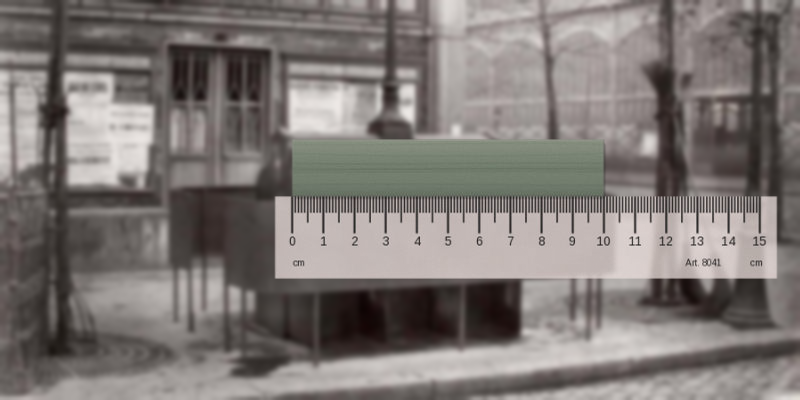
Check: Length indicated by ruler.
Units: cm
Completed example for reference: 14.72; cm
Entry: 10; cm
